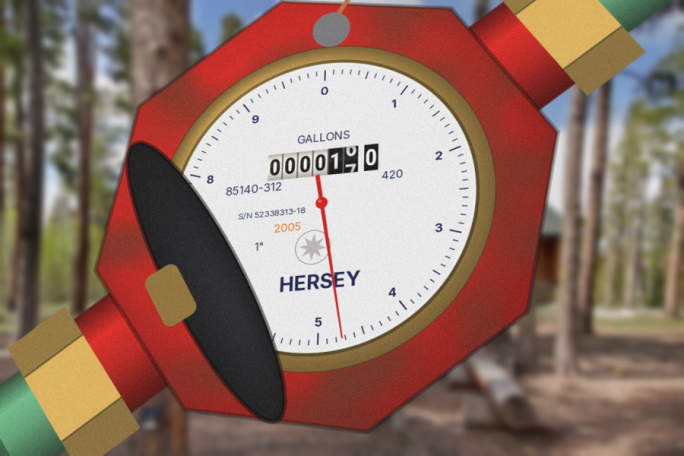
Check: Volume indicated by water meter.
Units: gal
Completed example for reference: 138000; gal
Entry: 164.7; gal
